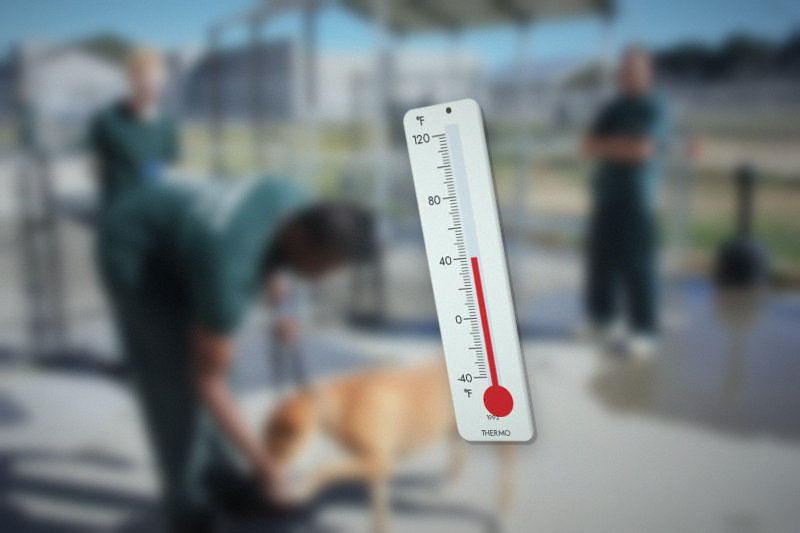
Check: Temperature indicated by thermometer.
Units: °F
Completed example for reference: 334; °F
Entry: 40; °F
